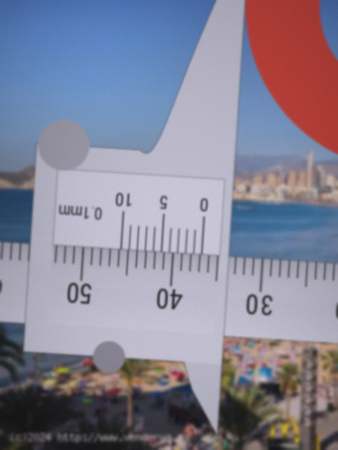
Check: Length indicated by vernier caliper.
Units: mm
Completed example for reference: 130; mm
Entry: 36.8; mm
